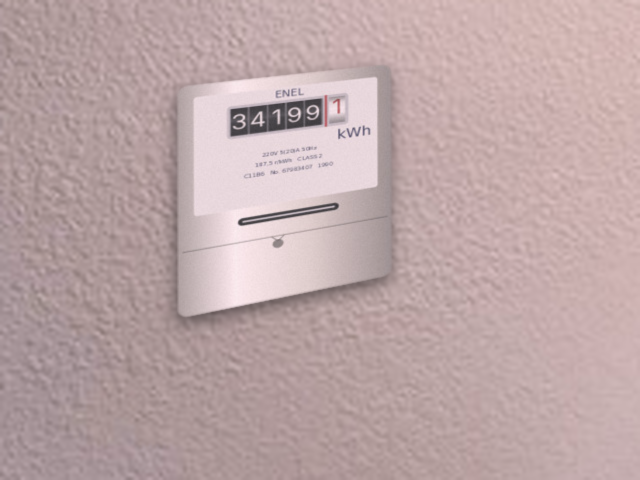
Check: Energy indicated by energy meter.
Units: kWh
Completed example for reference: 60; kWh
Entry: 34199.1; kWh
